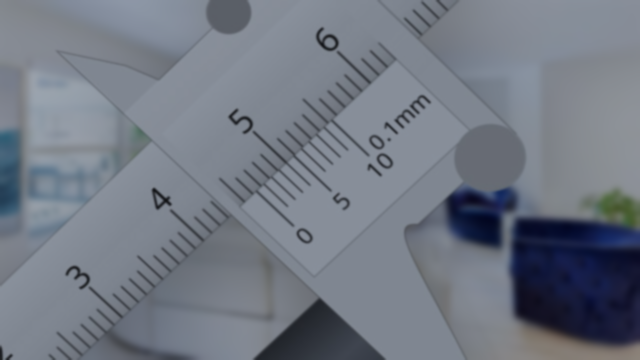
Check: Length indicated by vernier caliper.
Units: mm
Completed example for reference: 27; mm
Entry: 46.4; mm
